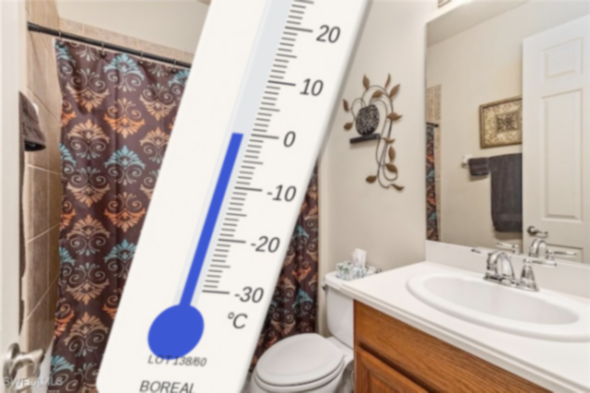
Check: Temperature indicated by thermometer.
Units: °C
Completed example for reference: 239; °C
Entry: 0; °C
